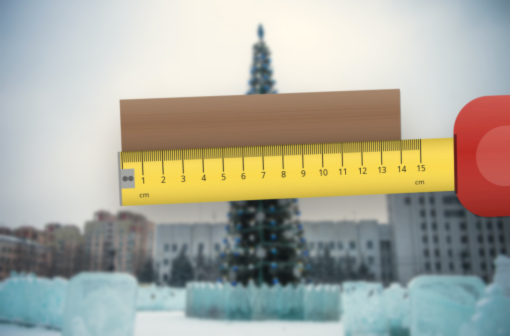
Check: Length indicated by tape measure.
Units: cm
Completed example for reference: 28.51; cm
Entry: 14; cm
